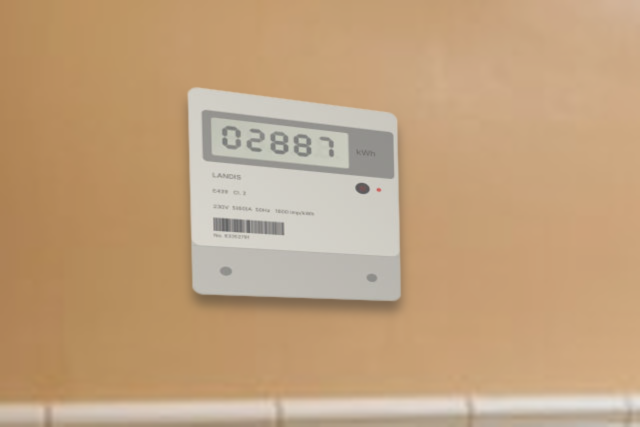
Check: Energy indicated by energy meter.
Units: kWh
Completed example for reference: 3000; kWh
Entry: 2887; kWh
